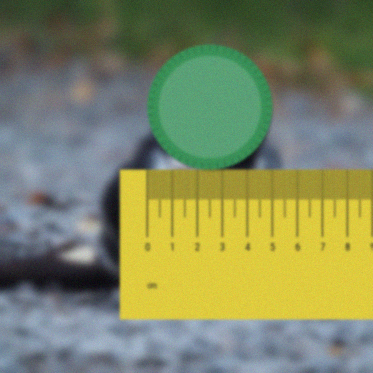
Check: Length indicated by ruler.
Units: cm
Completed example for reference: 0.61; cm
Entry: 5; cm
